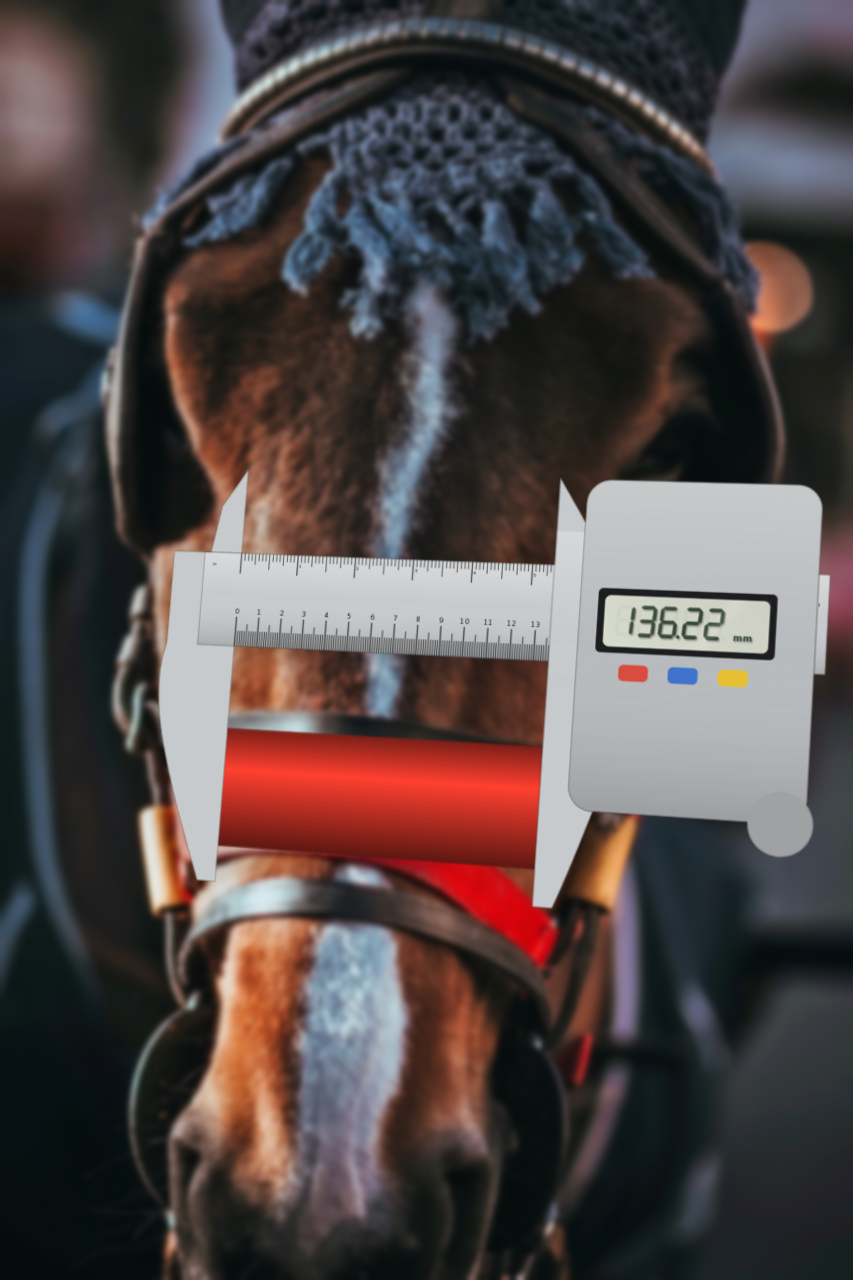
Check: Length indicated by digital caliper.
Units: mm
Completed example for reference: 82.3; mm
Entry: 136.22; mm
